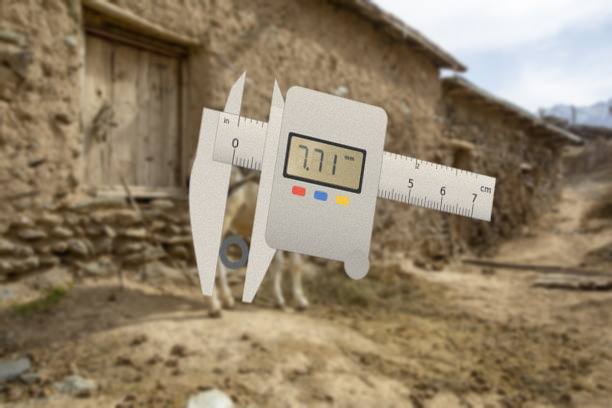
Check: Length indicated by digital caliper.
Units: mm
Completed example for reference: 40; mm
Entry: 7.71; mm
